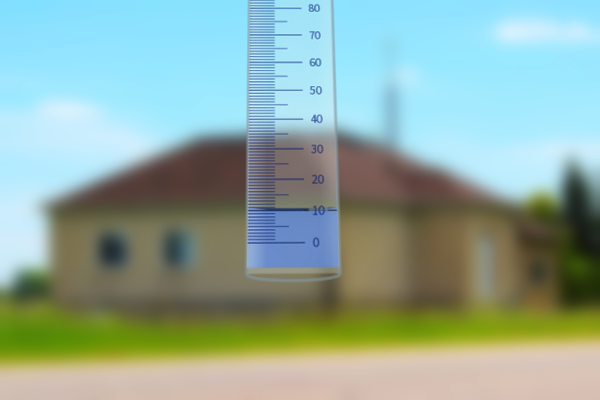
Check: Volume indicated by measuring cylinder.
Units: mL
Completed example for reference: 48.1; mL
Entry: 10; mL
